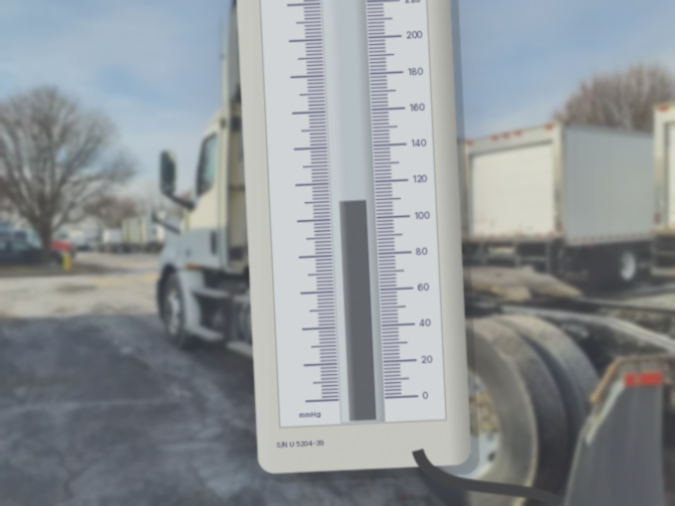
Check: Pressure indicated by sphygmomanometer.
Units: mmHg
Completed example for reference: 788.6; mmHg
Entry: 110; mmHg
